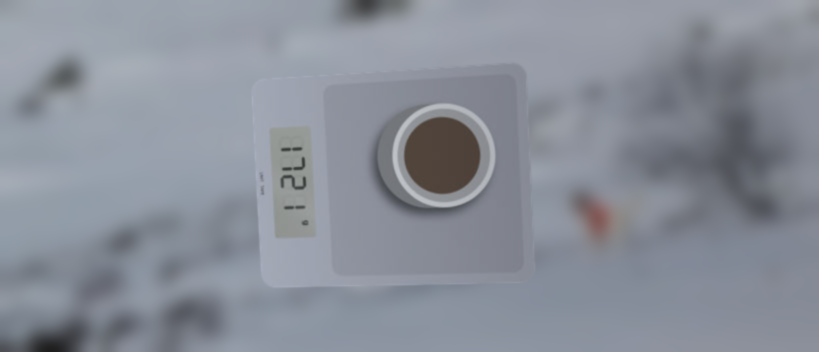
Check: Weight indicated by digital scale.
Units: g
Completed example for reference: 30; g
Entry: 1721; g
